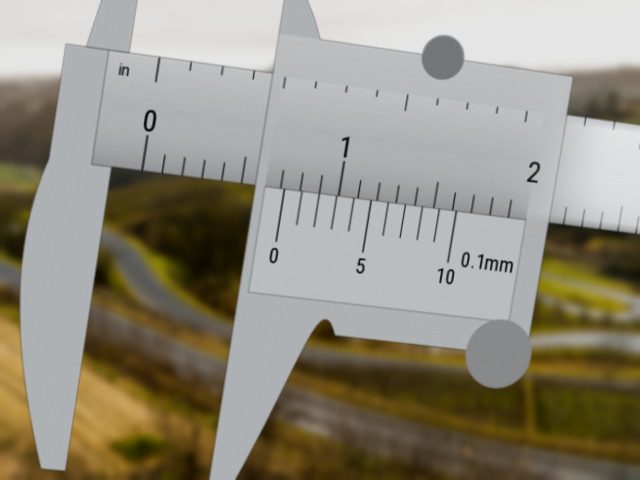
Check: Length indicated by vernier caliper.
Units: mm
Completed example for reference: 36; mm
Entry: 7.2; mm
